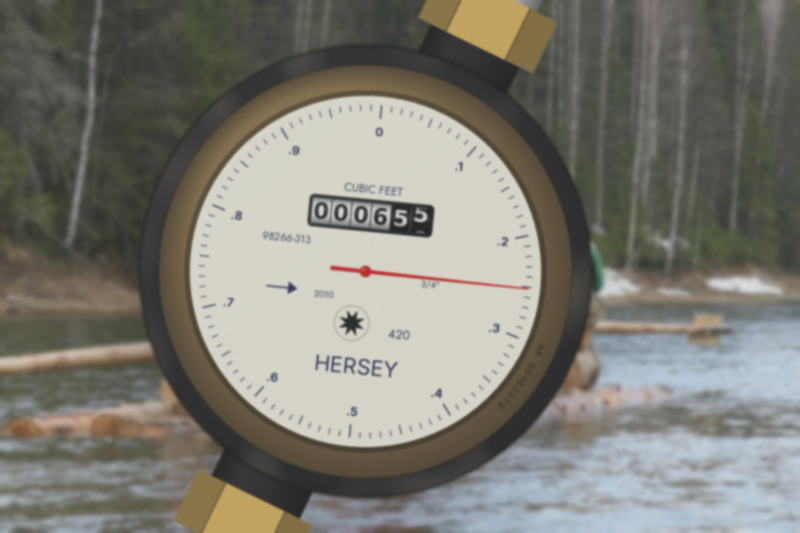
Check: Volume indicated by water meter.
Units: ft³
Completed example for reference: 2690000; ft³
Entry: 655.25; ft³
